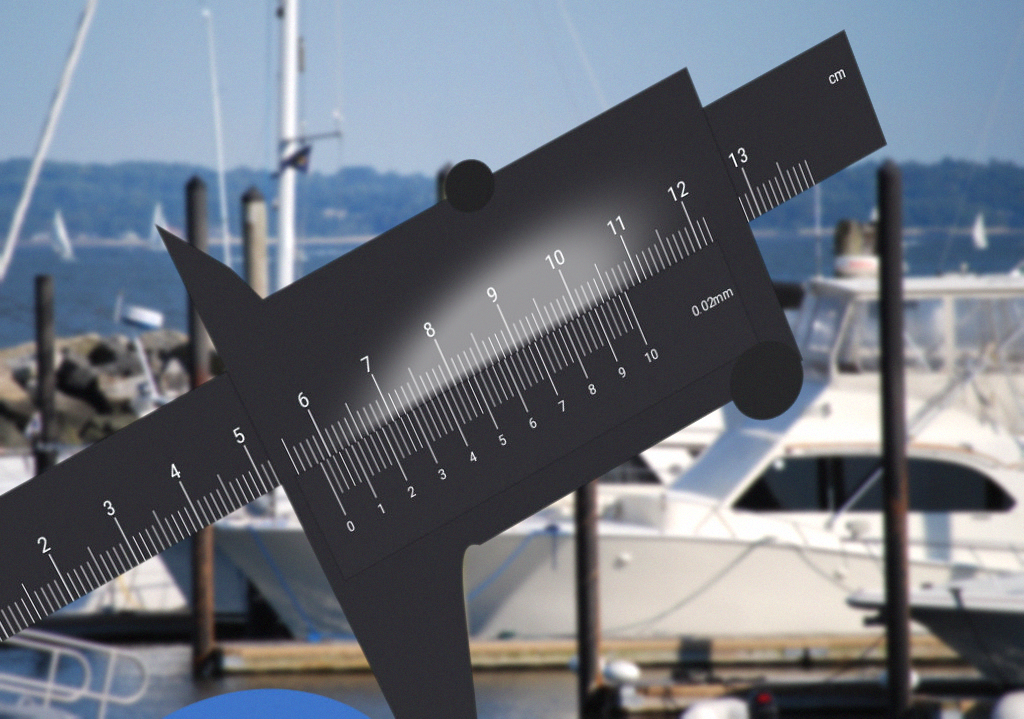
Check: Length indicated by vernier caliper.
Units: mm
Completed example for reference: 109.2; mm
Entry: 58.4; mm
